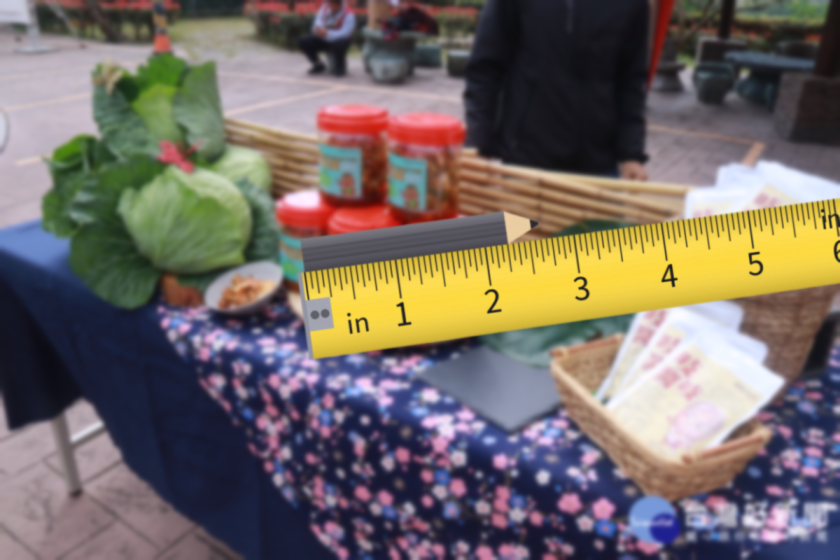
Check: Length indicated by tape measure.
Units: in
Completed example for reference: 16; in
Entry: 2.625; in
